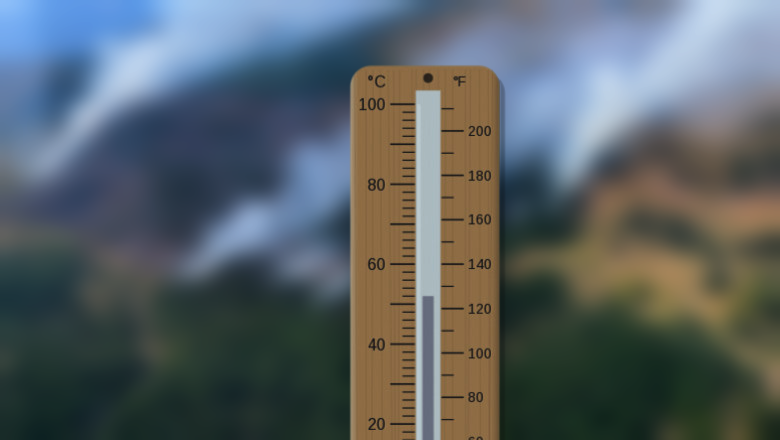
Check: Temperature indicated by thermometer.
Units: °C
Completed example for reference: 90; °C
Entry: 52; °C
